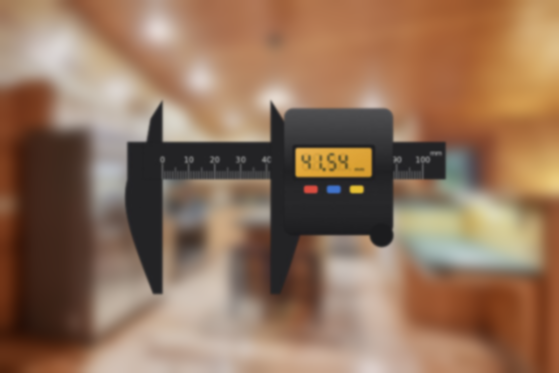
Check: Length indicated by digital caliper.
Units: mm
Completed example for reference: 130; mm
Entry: 41.54; mm
